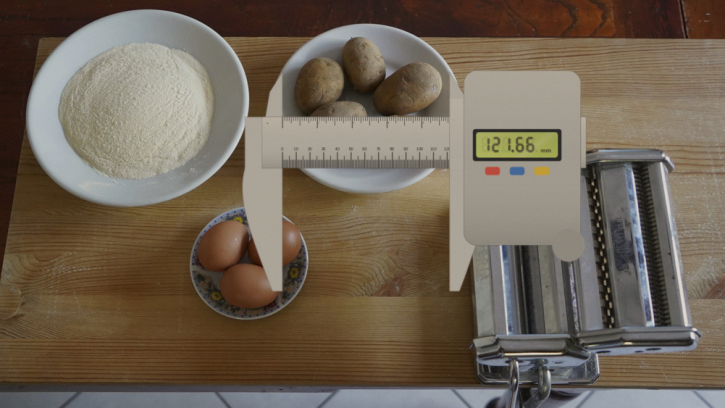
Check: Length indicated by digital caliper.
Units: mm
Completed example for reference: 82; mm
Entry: 121.66; mm
